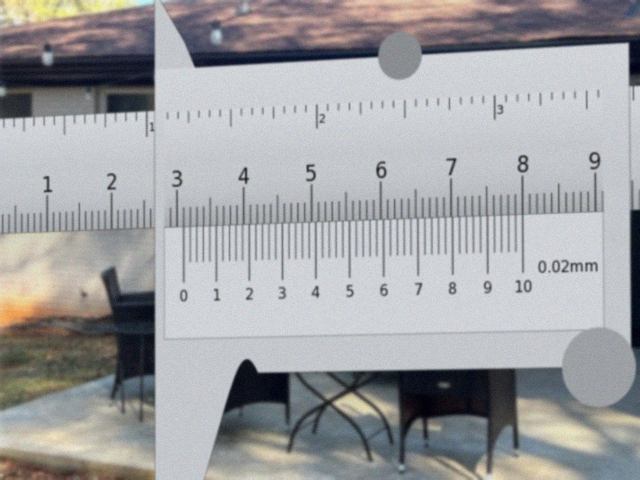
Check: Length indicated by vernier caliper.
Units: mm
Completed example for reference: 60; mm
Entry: 31.0; mm
